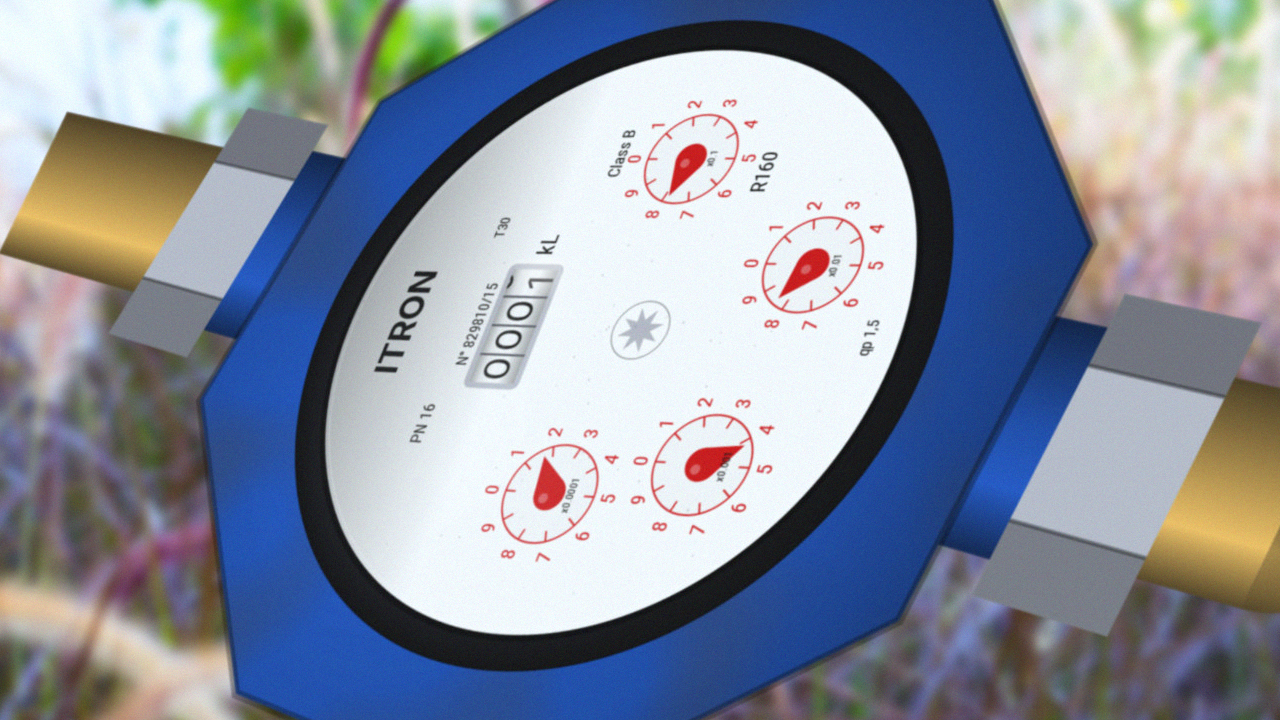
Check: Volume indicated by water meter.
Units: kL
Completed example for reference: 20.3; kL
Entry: 0.7841; kL
